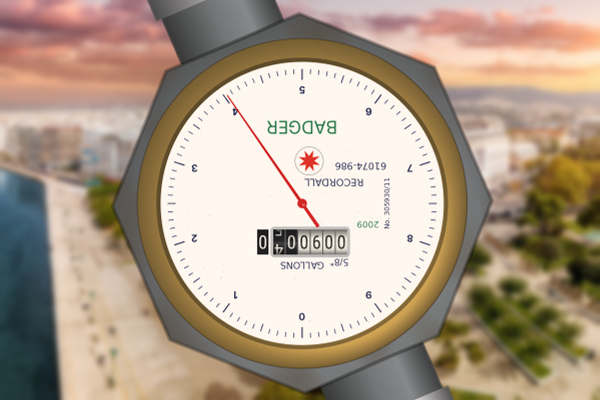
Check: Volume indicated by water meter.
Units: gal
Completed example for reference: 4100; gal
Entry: 90044.0; gal
